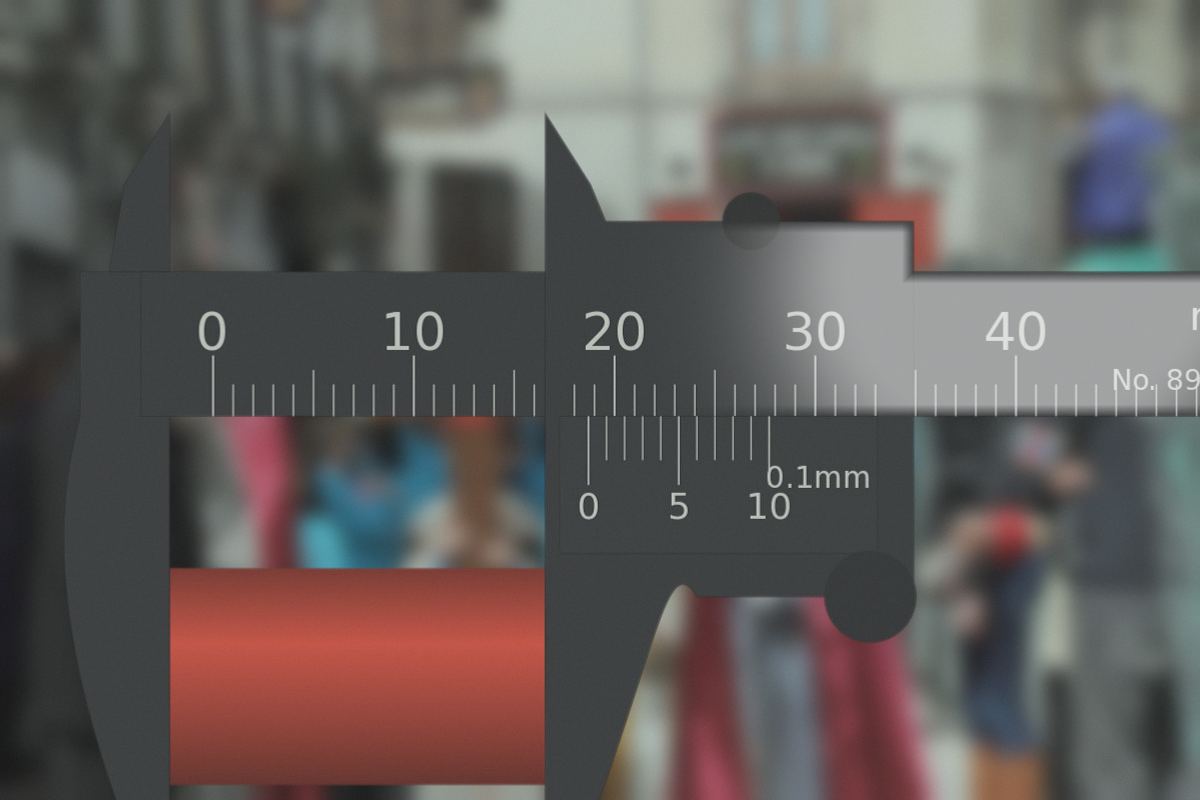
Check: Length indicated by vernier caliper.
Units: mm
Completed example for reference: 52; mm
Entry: 18.7; mm
